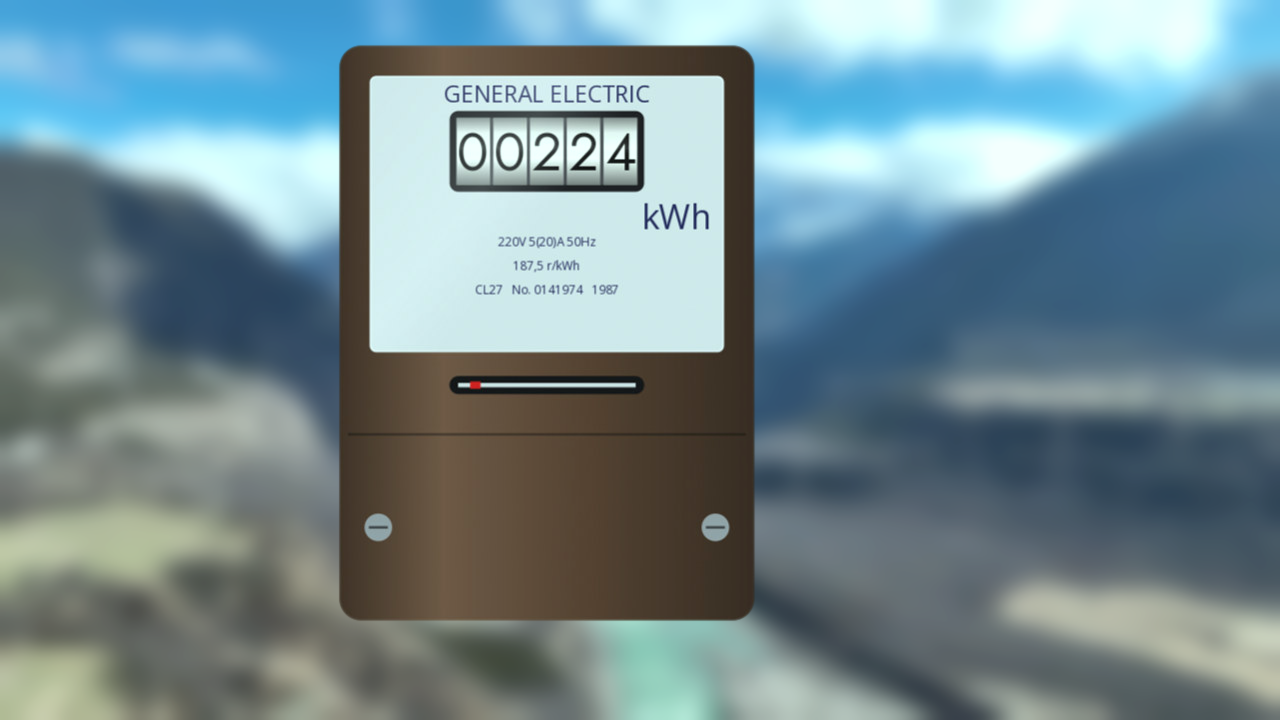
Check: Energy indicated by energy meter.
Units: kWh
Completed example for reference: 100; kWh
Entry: 224; kWh
